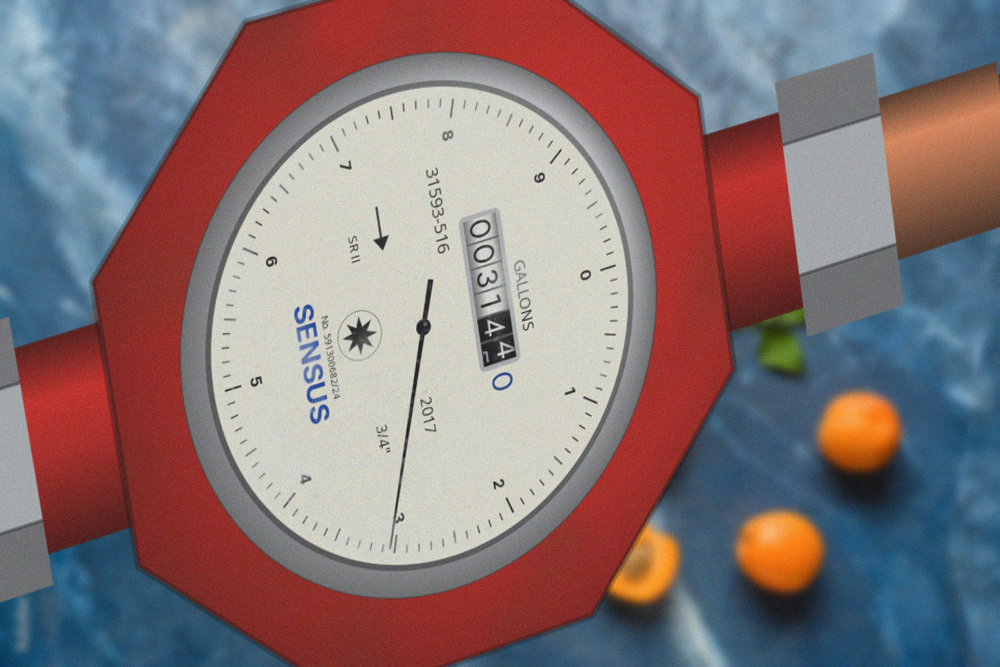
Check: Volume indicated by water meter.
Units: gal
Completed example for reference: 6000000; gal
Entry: 31443.0; gal
